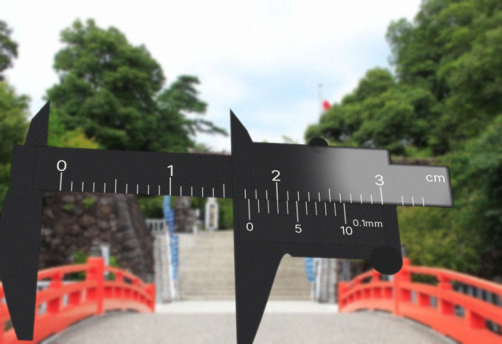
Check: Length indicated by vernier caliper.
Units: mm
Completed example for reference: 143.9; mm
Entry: 17.3; mm
